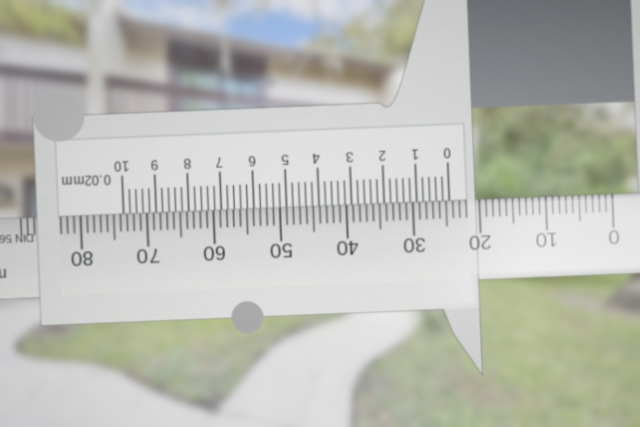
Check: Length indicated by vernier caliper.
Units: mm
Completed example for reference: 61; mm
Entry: 24.5; mm
